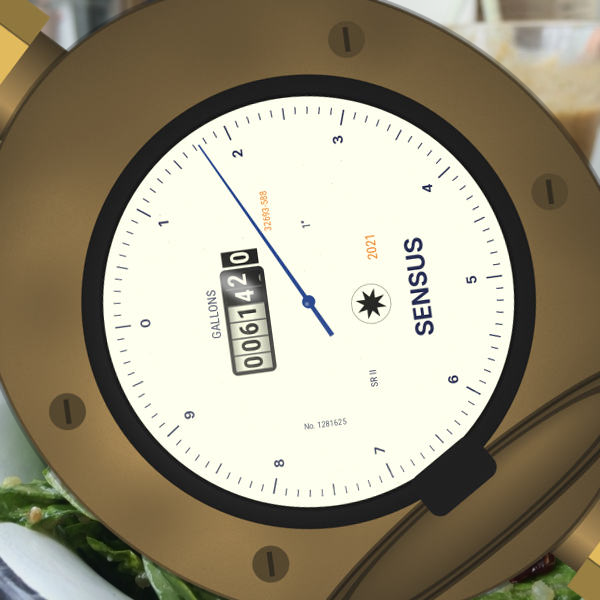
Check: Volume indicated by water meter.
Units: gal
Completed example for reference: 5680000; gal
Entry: 61421.7; gal
